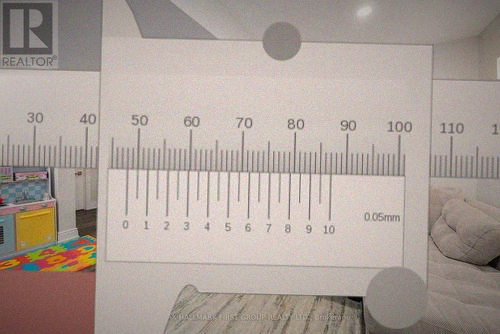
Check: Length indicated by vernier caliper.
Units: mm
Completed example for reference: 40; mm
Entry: 48.0; mm
